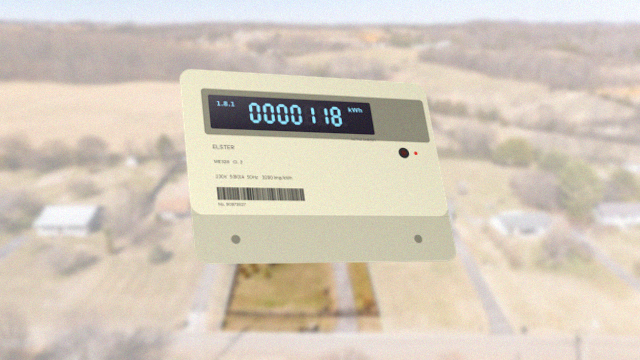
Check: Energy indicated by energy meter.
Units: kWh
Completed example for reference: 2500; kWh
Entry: 118; kWh
